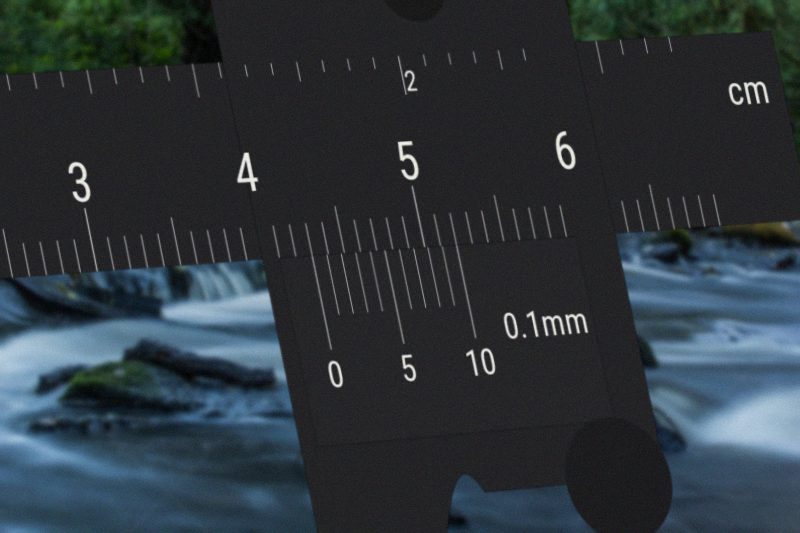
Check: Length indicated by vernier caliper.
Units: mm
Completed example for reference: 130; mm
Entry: 43.0; mm
